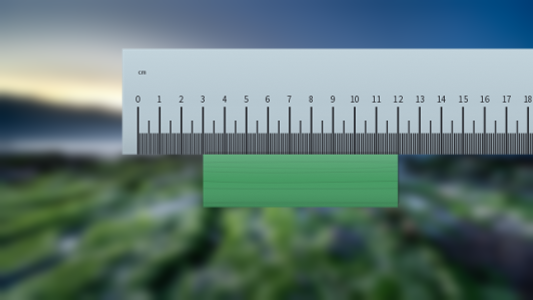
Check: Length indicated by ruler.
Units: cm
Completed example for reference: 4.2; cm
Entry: 9; cm
